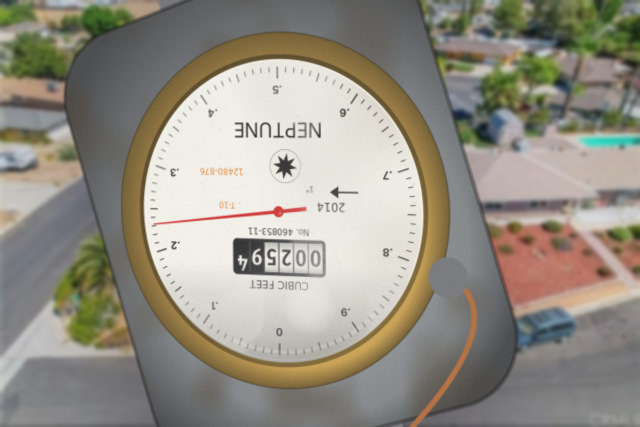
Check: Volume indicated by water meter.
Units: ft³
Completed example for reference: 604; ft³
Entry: 2594.23; ft³
